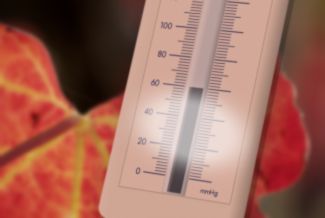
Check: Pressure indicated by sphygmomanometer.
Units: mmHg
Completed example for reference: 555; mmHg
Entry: 60; mmHg
